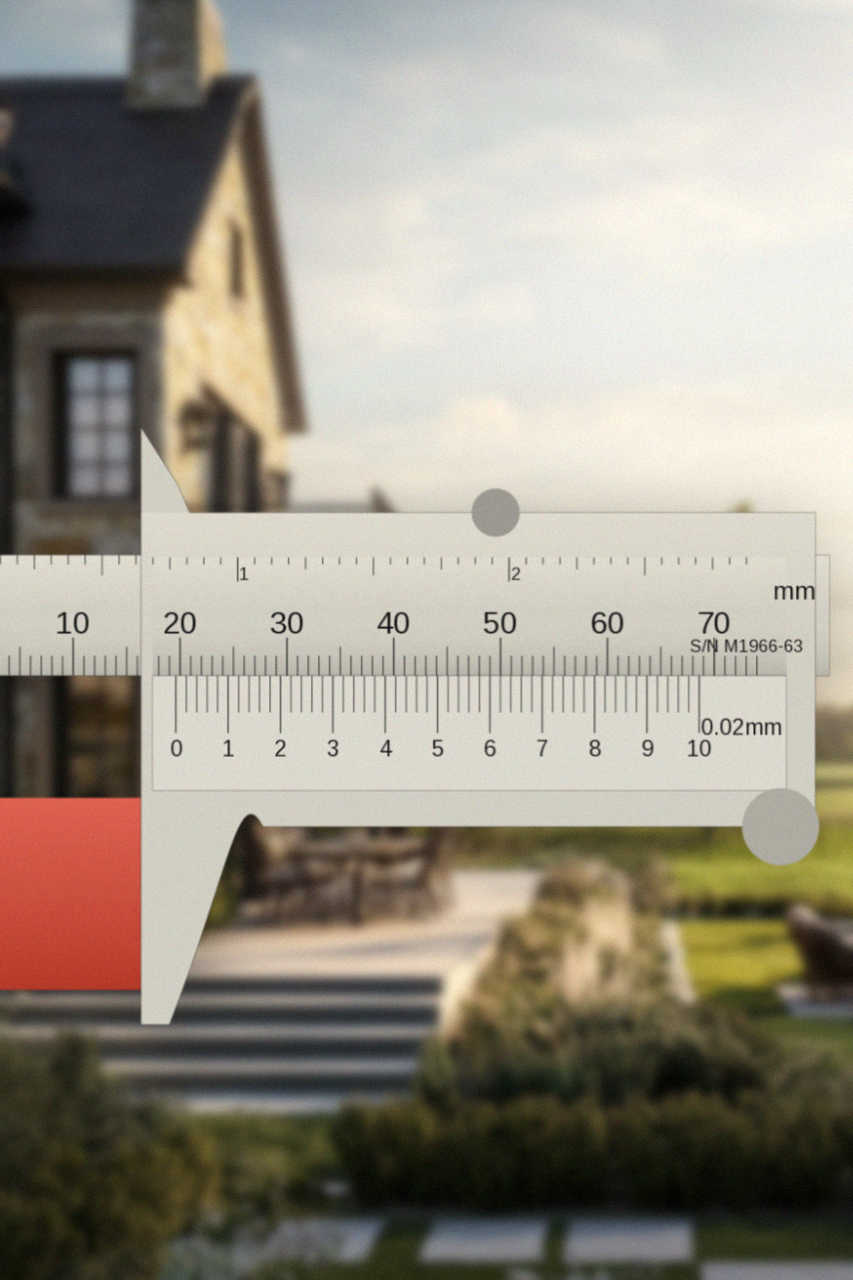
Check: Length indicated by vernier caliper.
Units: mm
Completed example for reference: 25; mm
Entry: 19.6; mm
